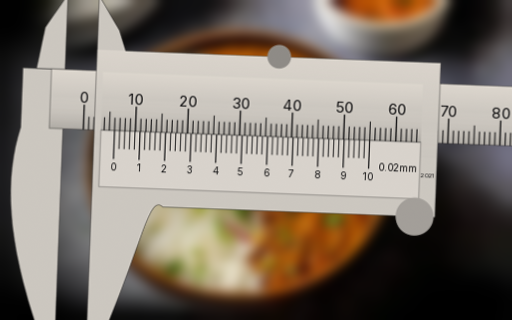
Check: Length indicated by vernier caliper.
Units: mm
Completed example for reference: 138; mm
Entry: 6.0; mm
